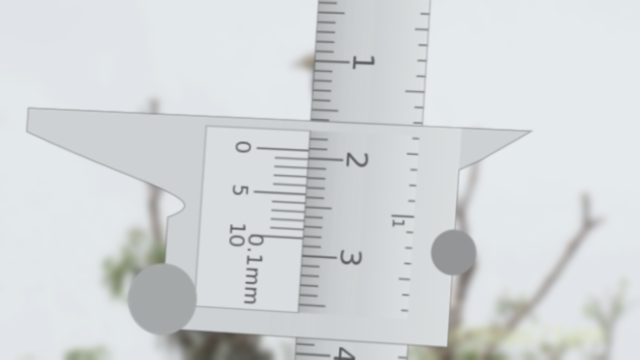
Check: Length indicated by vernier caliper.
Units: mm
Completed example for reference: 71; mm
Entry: 19.2; mm
